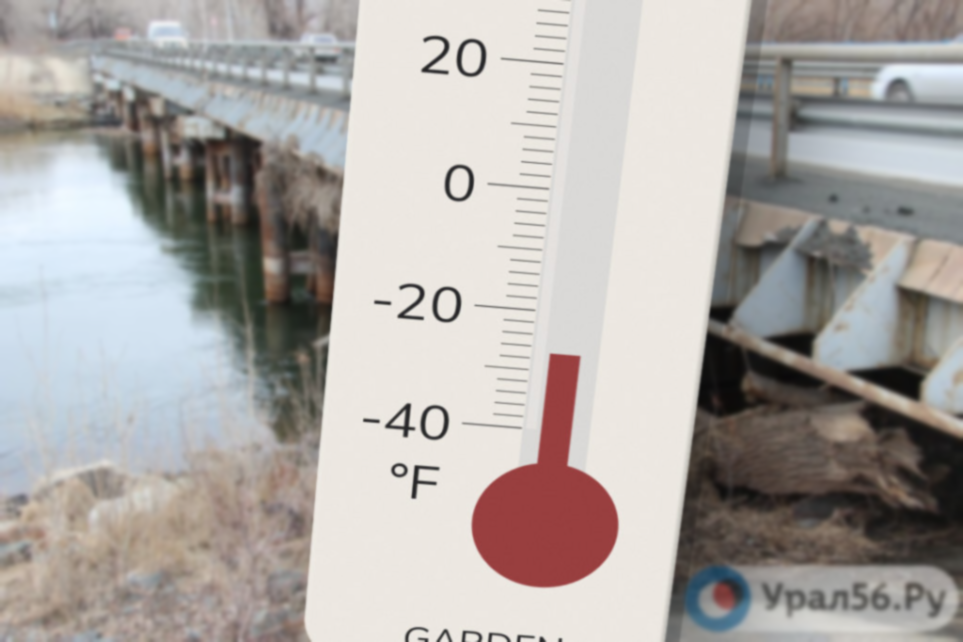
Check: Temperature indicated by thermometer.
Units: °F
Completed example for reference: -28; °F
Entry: -27; °F
